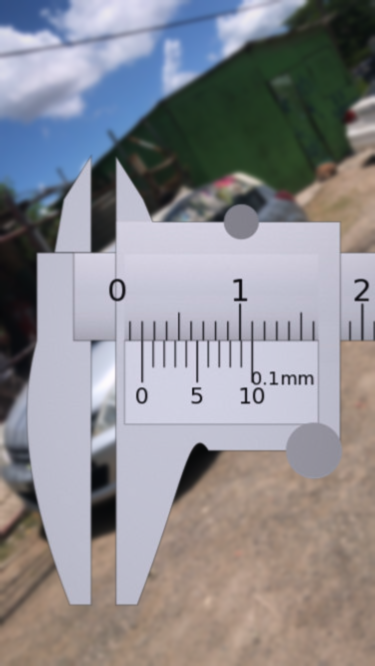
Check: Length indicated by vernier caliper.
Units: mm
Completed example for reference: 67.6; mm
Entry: 2.0; mm
